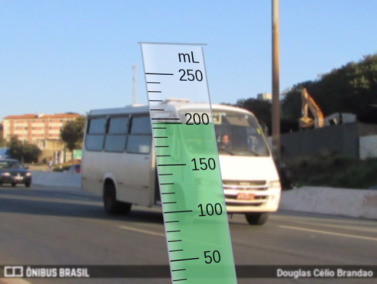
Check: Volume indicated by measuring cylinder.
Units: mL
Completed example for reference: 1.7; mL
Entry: 195; mL
